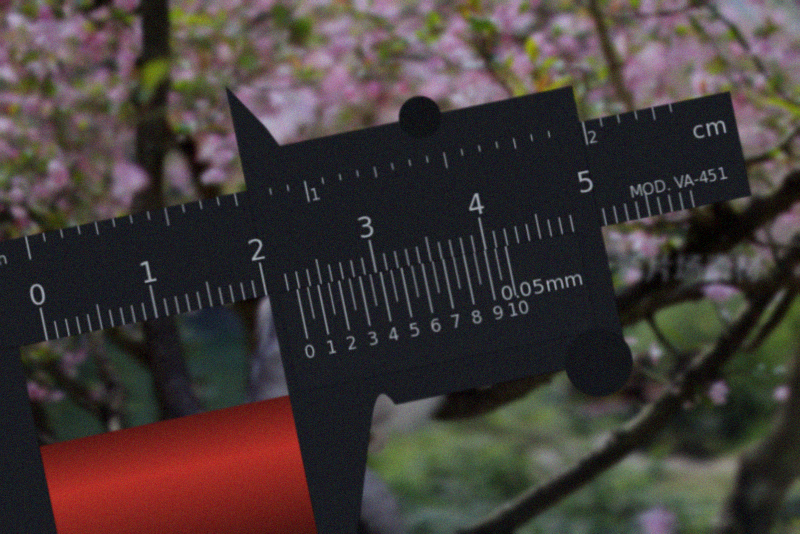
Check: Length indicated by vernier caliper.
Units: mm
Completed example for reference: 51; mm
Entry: 22.8; mm
